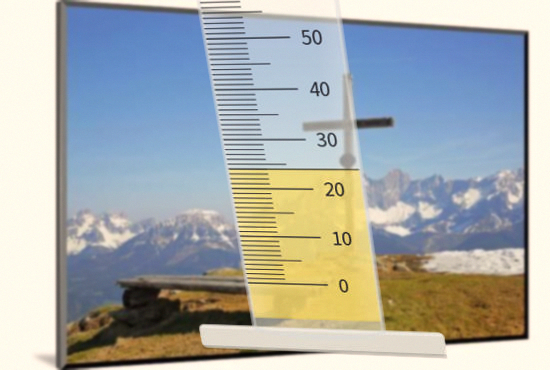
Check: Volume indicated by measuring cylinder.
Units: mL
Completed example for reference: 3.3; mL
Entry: 24; mL
